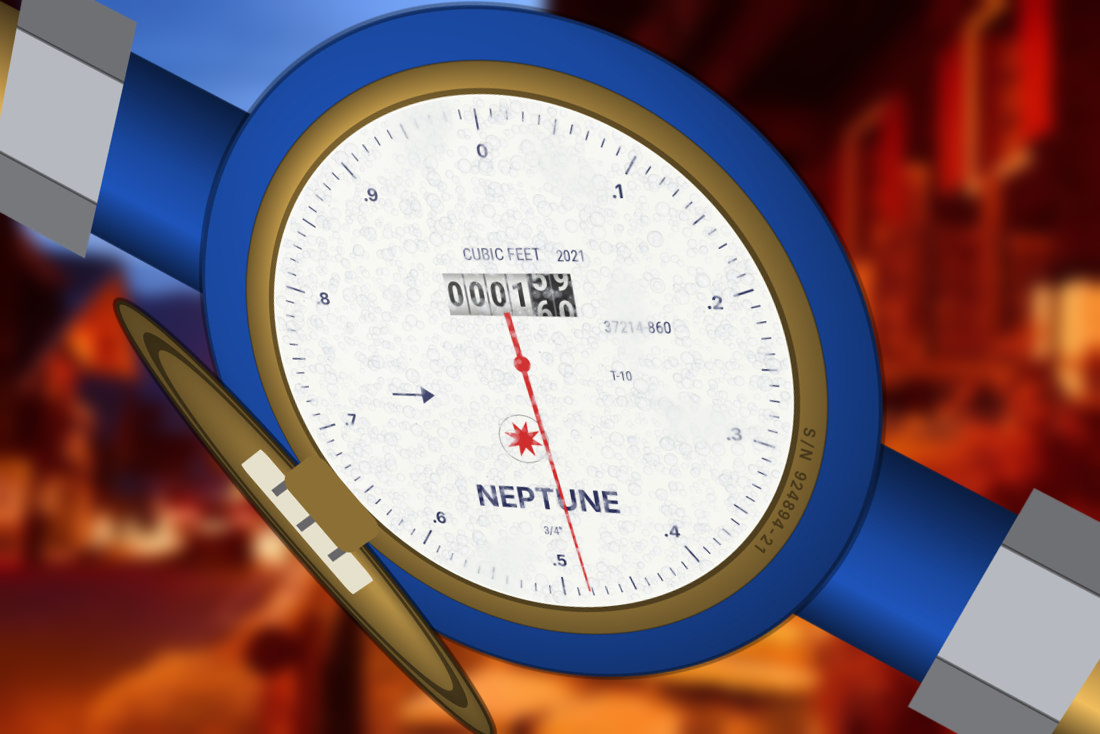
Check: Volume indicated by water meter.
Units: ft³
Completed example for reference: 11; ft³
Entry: 159.48; ft³
